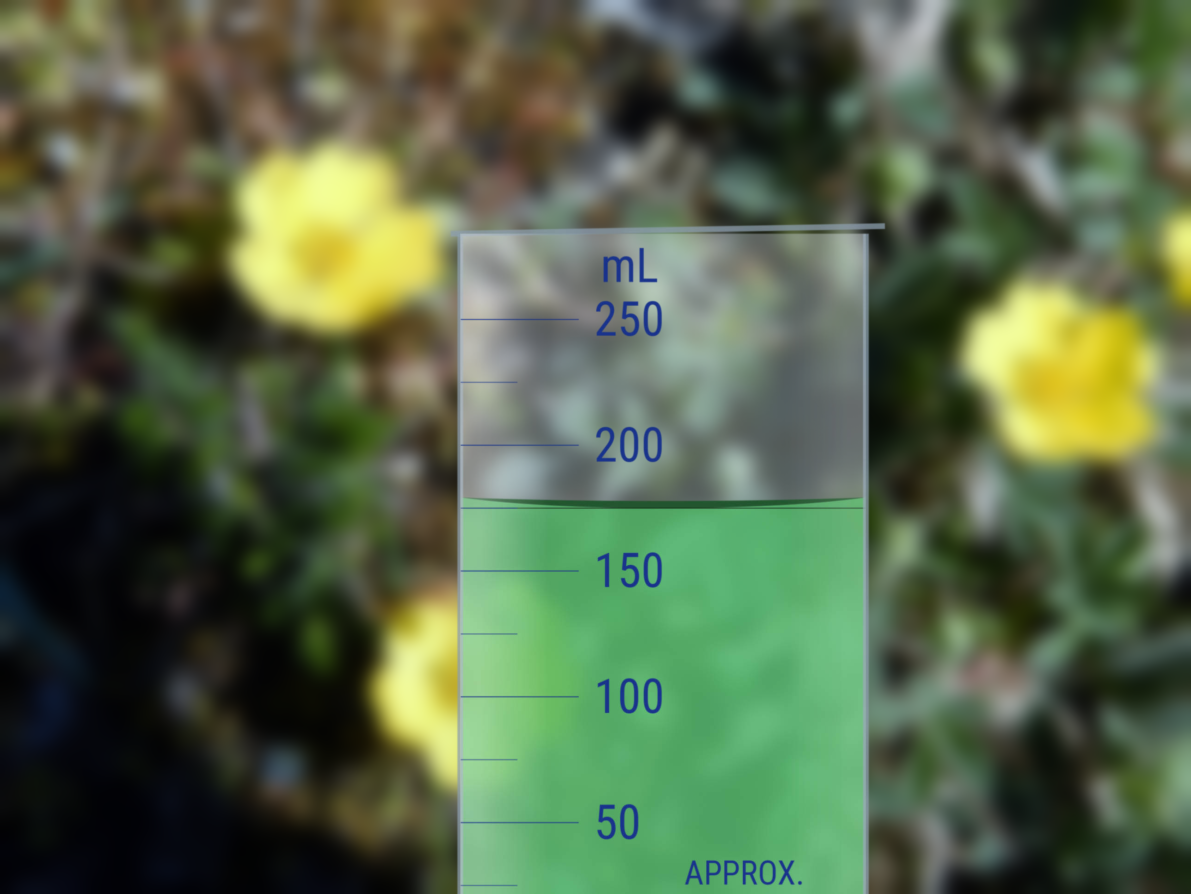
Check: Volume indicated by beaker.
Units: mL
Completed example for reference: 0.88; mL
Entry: 175; mL
